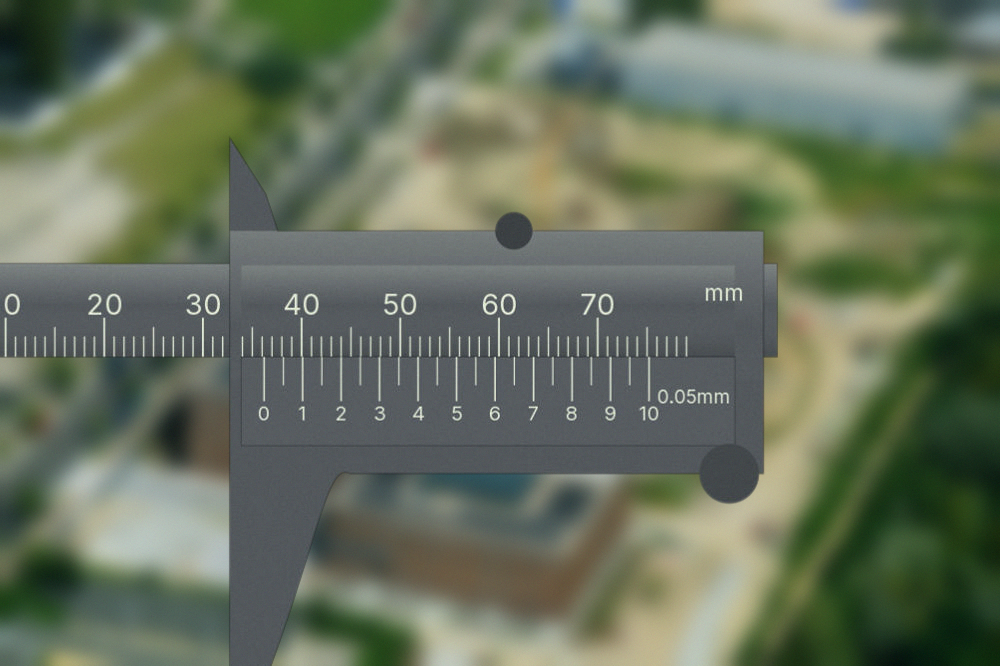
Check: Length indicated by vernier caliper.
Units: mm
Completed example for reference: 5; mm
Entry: 36.2; mm
